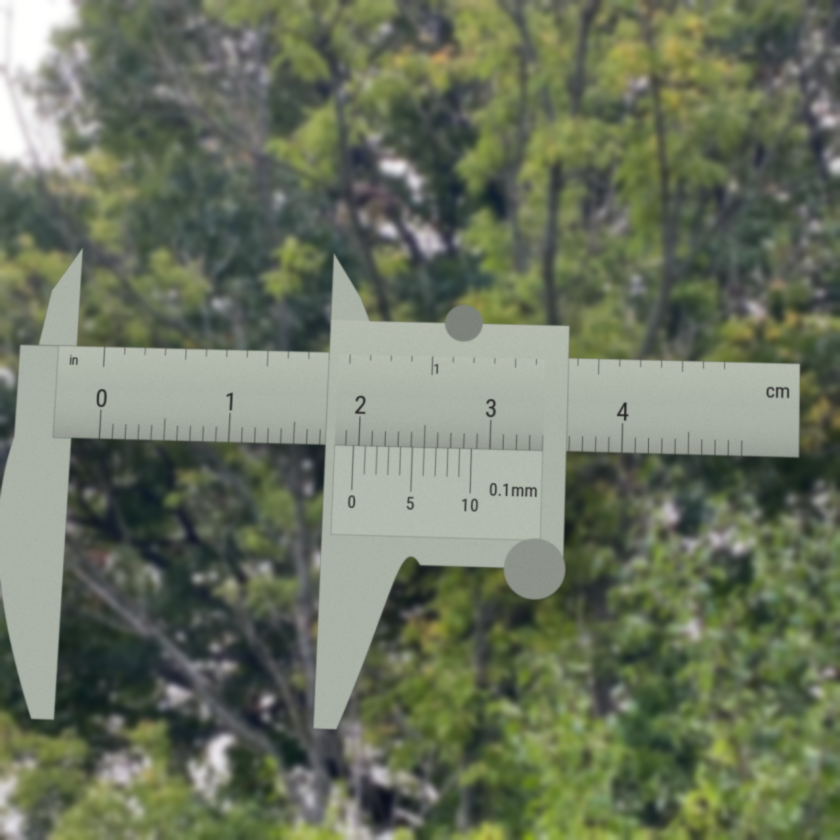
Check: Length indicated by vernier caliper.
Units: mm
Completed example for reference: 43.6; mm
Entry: 19.6; mm
